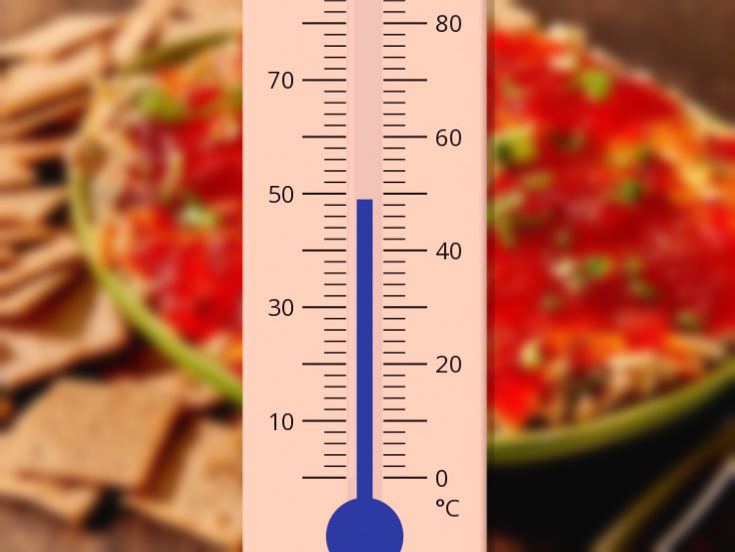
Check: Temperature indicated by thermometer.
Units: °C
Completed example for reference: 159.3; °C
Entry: 49; °C
